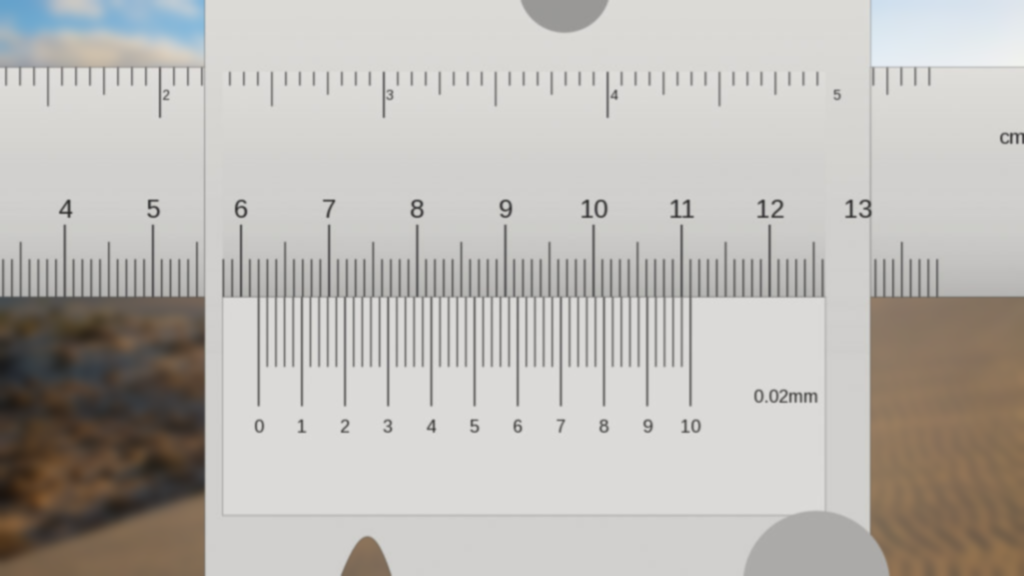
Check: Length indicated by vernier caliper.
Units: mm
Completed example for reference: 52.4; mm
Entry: 62.0; mm
